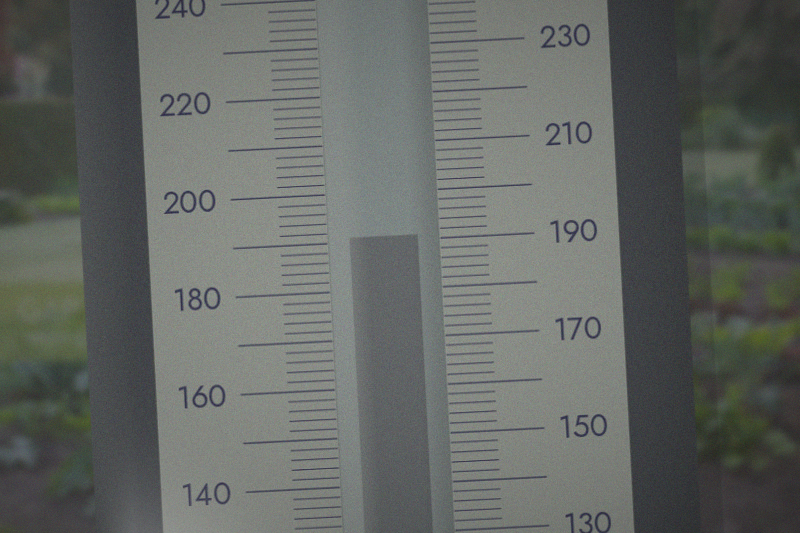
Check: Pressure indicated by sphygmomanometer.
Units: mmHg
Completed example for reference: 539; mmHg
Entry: 191; mmHg
